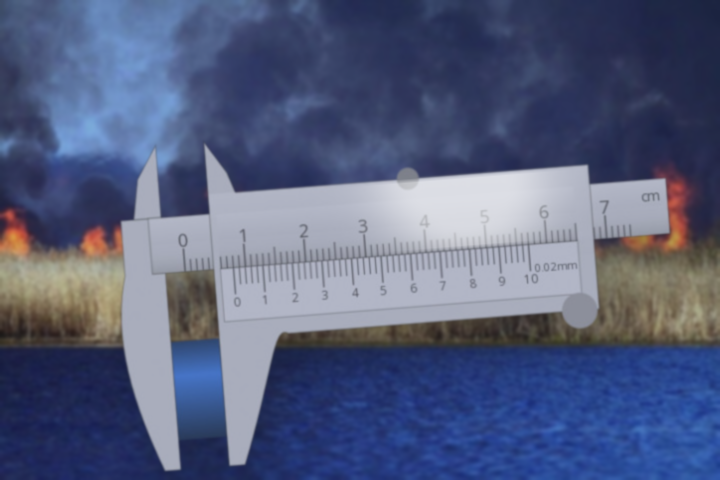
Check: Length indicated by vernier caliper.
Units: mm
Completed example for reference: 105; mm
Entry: 8.0; mm
